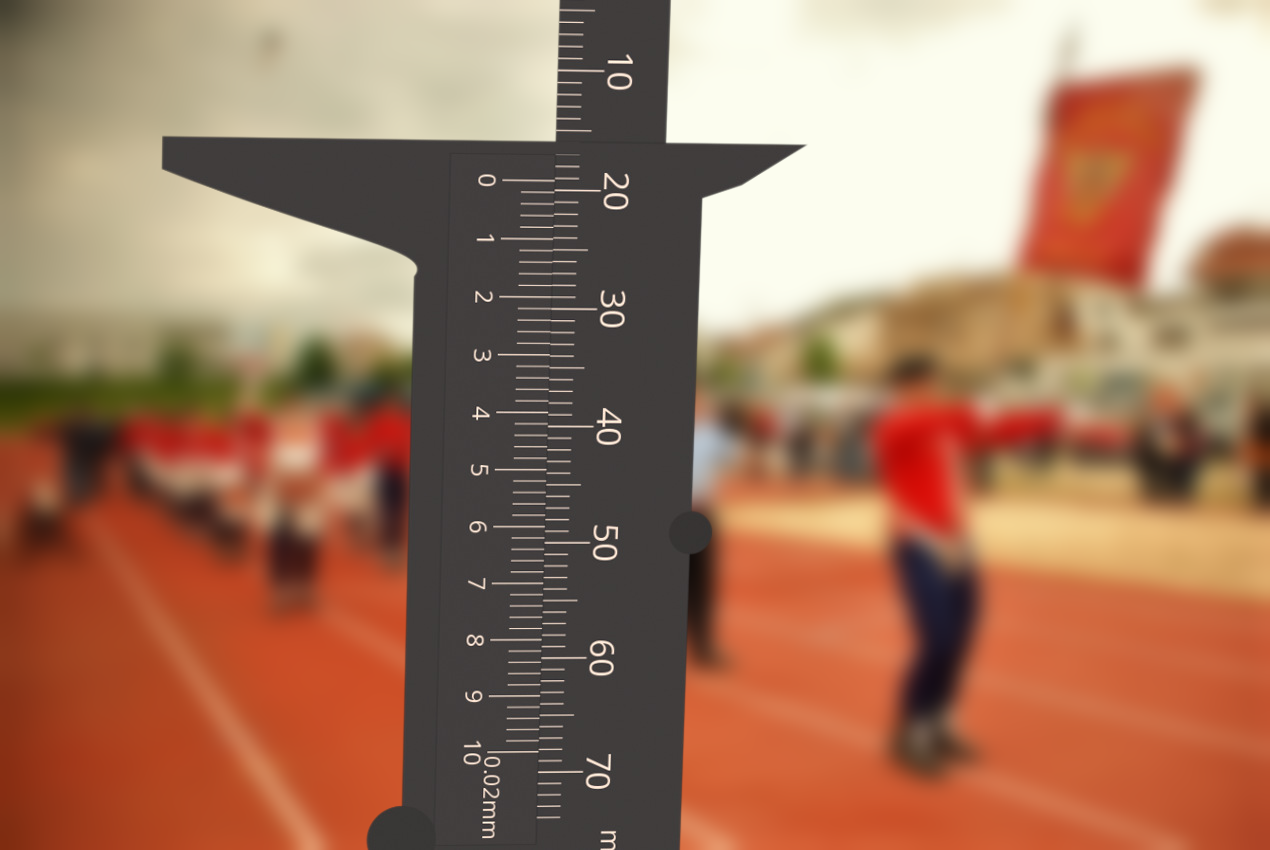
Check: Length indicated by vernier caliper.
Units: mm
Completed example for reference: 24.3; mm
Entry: 19.2; mm
